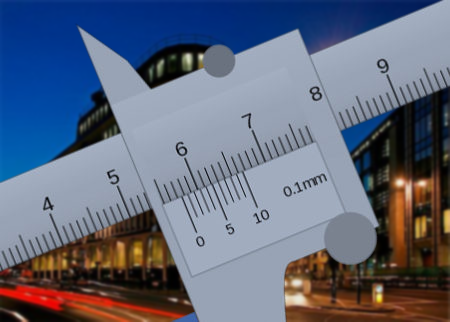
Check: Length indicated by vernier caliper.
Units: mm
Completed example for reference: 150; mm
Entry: 57.6; mm
